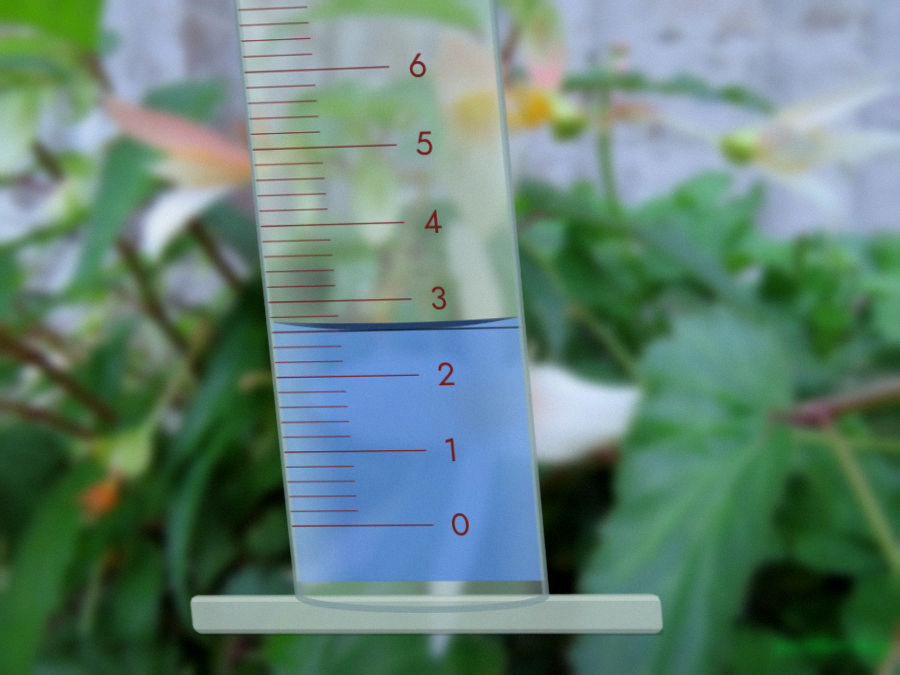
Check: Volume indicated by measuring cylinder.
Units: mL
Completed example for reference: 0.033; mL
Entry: 2.6; mL
